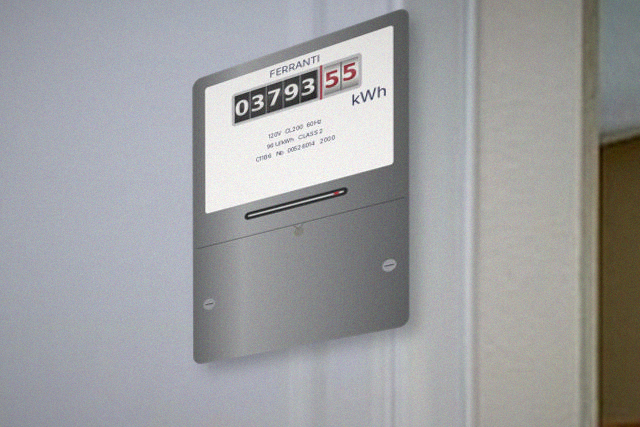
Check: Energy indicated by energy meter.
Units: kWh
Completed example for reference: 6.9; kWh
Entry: 3793.55; kWh
